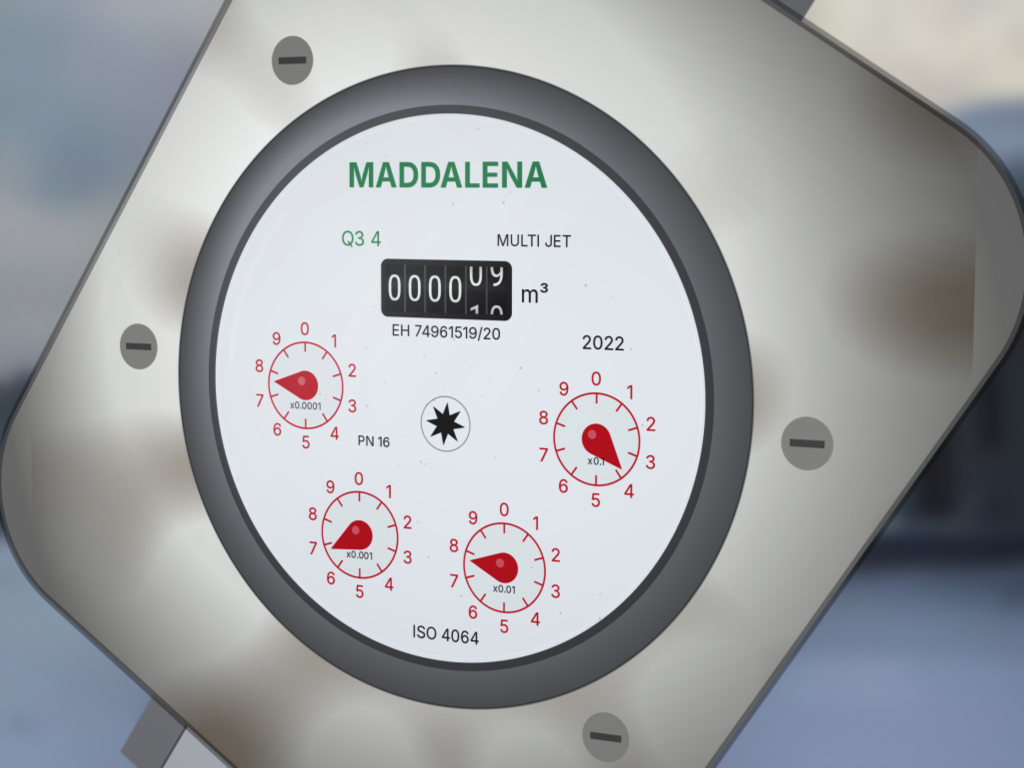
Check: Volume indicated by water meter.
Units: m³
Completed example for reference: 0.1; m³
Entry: 9.3767; m³
